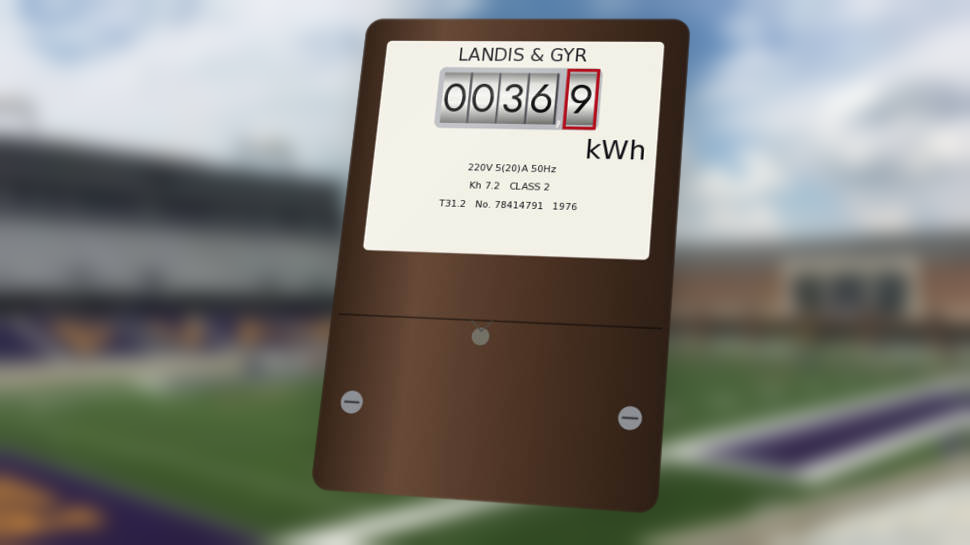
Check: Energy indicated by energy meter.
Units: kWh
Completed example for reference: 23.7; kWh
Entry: 36.9; kWh
